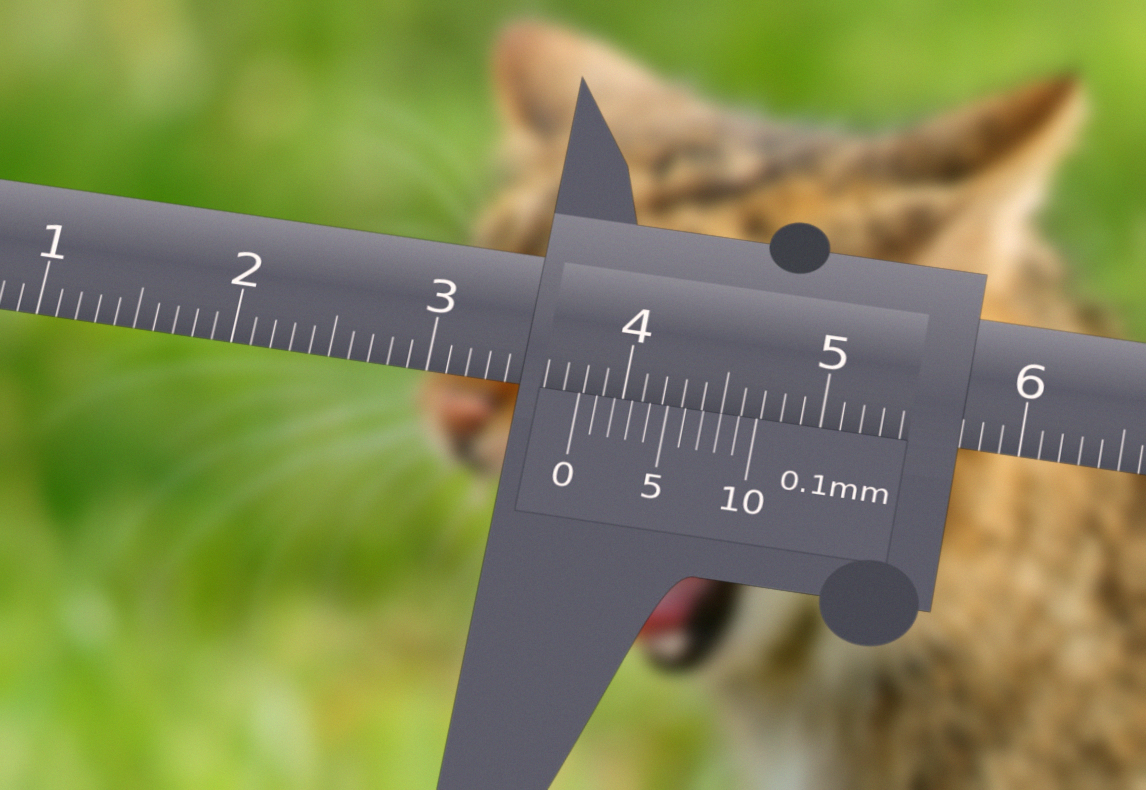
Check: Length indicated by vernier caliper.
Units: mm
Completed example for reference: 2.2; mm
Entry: 37.8; mm
